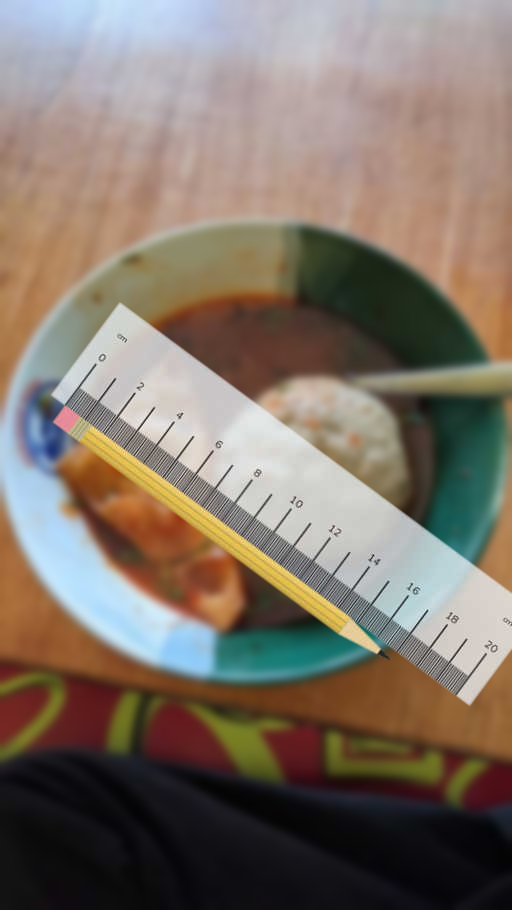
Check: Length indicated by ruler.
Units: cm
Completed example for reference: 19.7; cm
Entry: 17; cm
